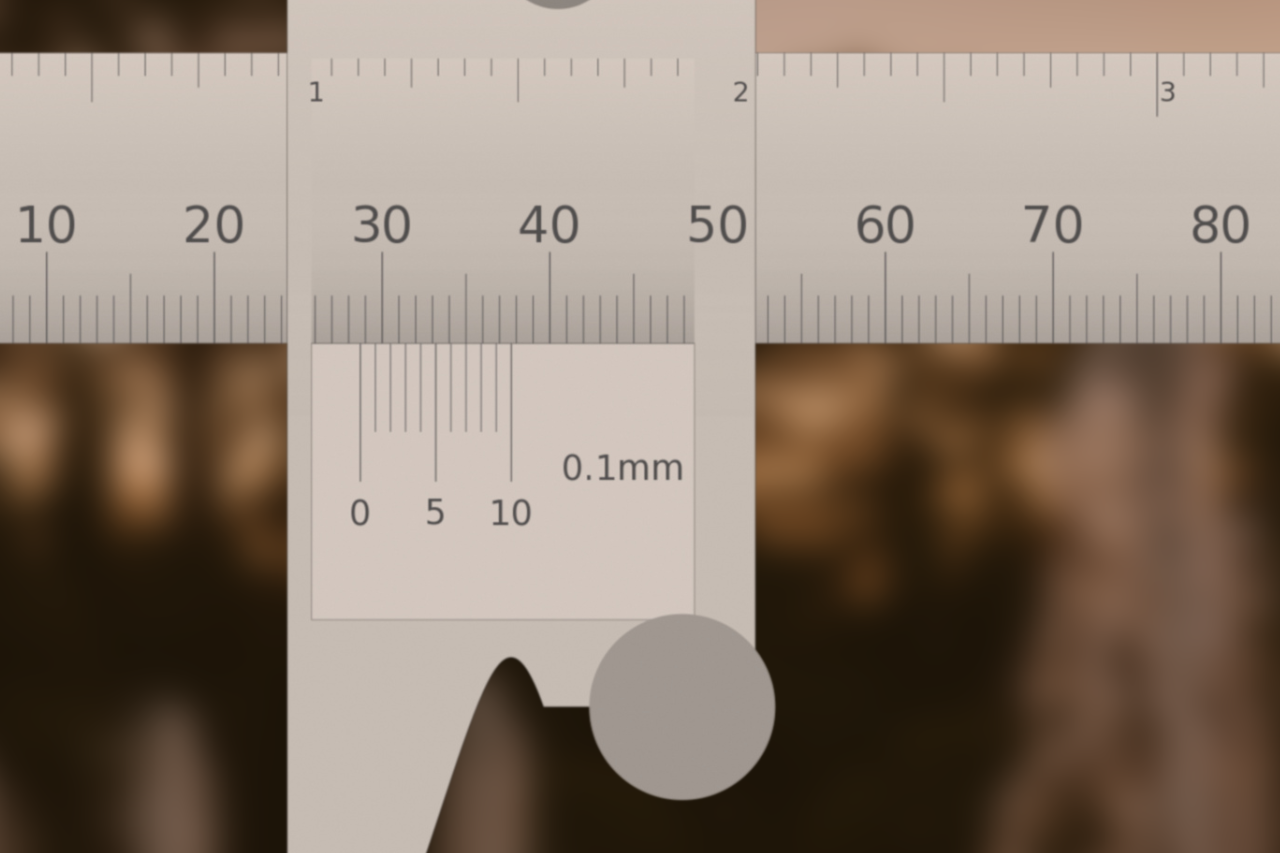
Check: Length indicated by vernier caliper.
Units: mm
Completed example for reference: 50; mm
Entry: 28.7; mm
